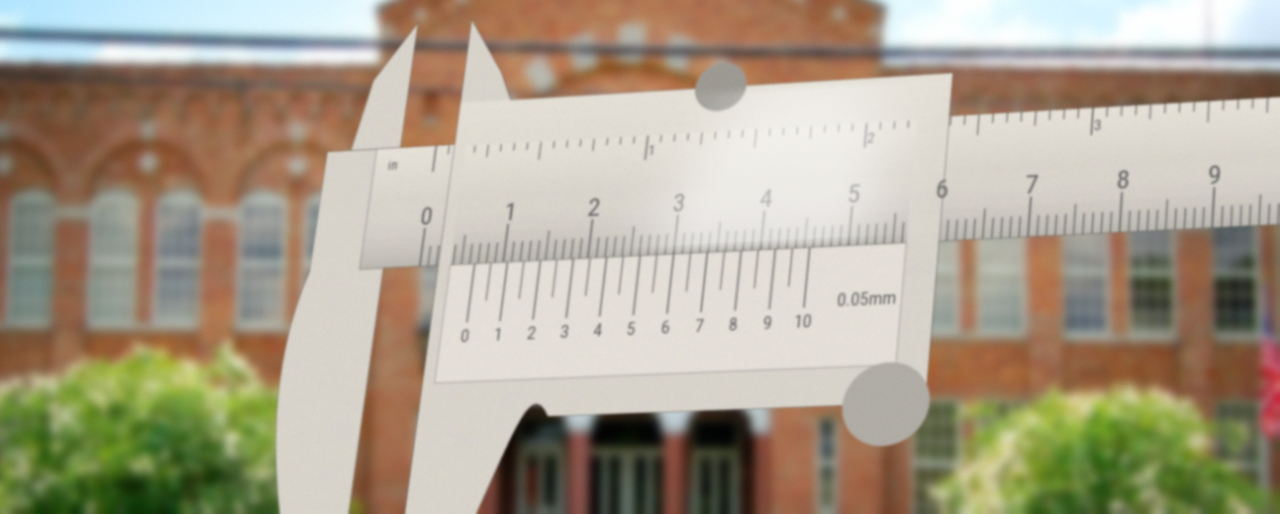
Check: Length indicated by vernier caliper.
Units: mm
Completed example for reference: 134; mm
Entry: 6.6; mm
